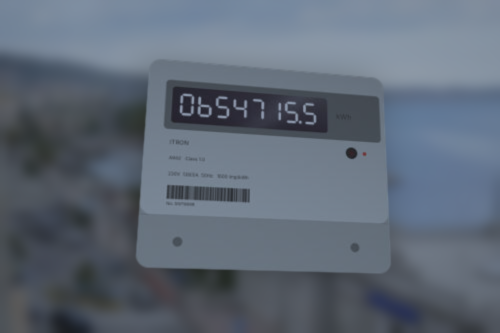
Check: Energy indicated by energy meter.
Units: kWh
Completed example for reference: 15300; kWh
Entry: 654715.5; kWh
